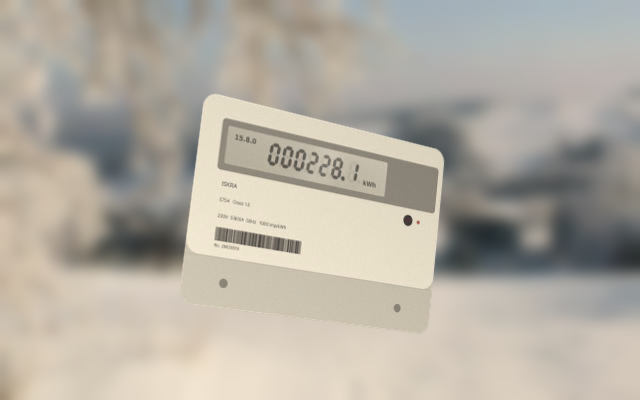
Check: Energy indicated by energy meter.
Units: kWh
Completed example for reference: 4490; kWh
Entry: 228.1; kWh
